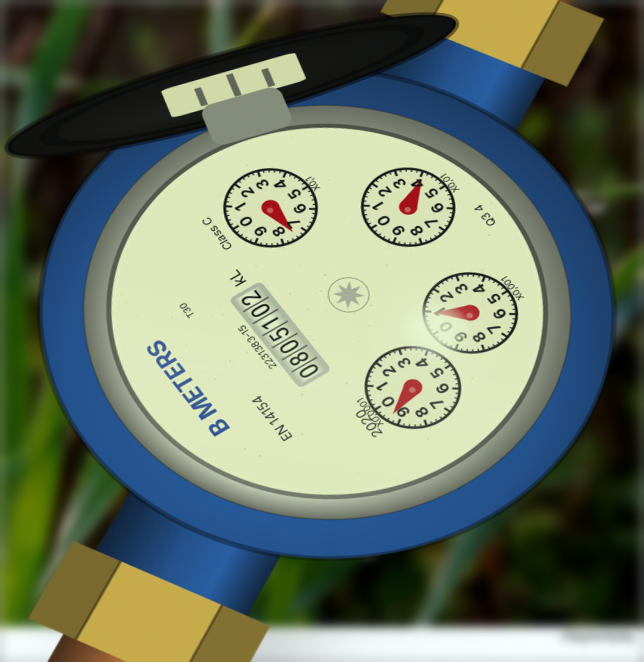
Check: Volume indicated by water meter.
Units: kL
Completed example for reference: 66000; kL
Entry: 805102.7409; kL
